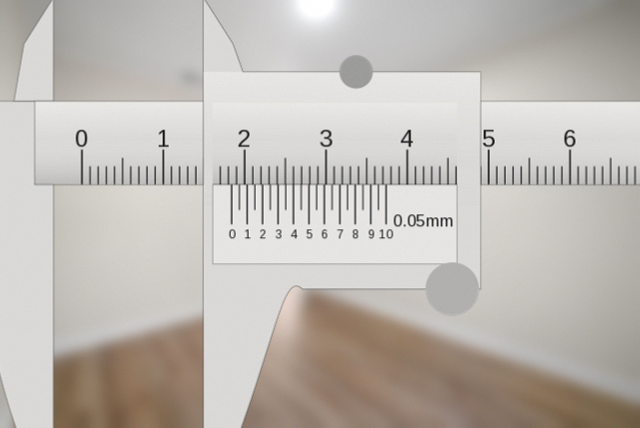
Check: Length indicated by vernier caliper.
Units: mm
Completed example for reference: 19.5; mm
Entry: 18.4; mm
